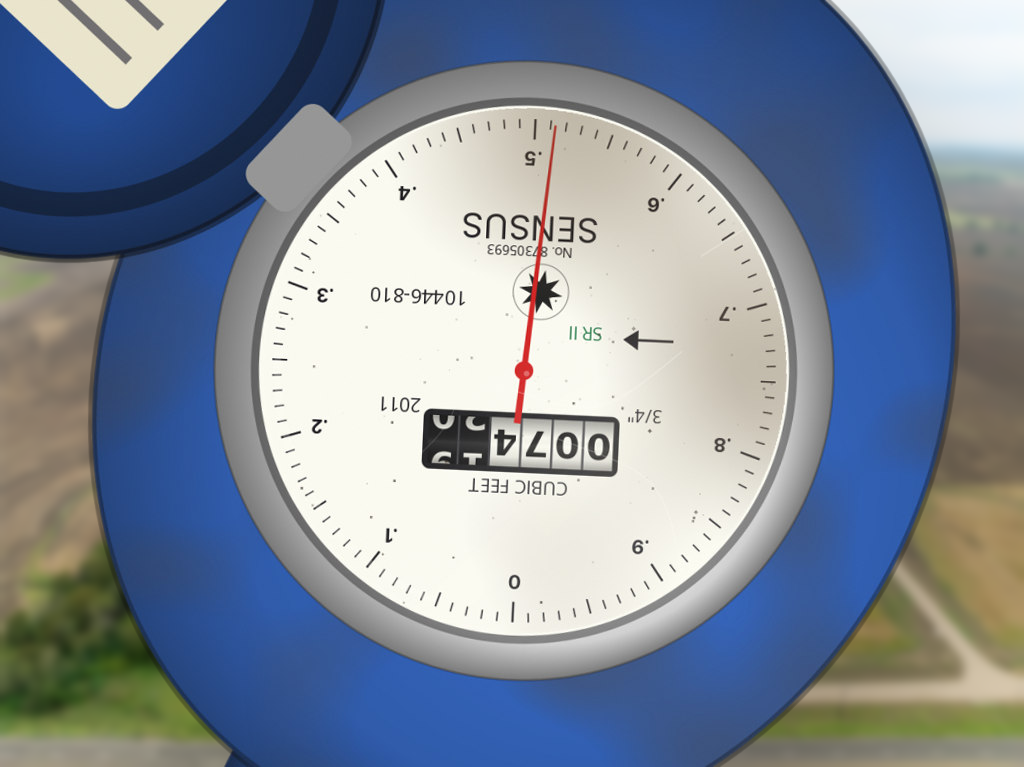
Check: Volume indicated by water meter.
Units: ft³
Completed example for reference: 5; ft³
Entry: 7419.51; ft³
